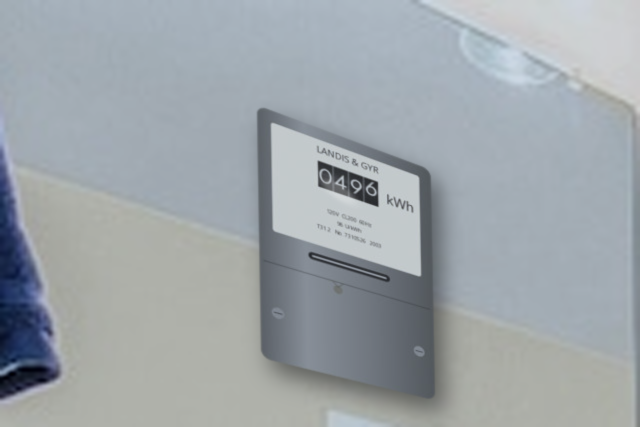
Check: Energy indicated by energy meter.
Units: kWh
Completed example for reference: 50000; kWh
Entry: 496; kWh
